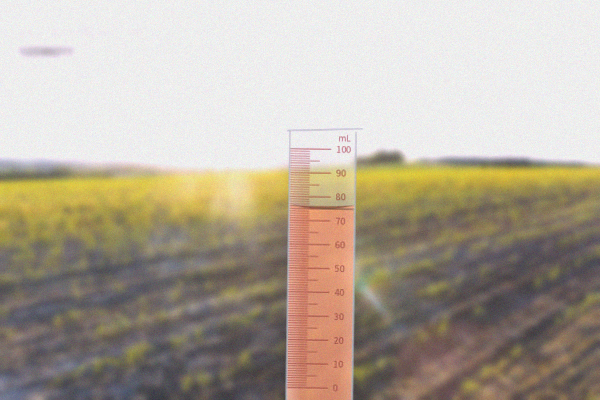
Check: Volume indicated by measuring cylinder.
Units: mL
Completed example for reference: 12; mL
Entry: 75; mL
